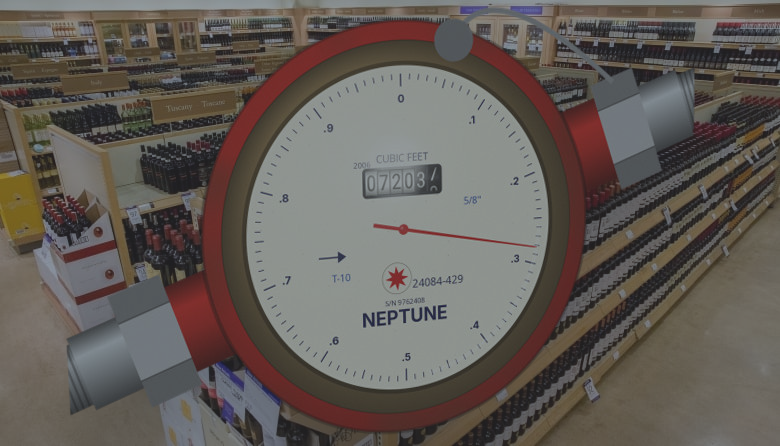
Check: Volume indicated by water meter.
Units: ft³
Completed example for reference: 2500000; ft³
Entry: 72037.28; ft³
